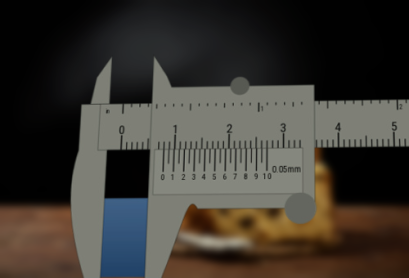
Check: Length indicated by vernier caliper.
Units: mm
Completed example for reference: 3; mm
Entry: 8.0; mm
